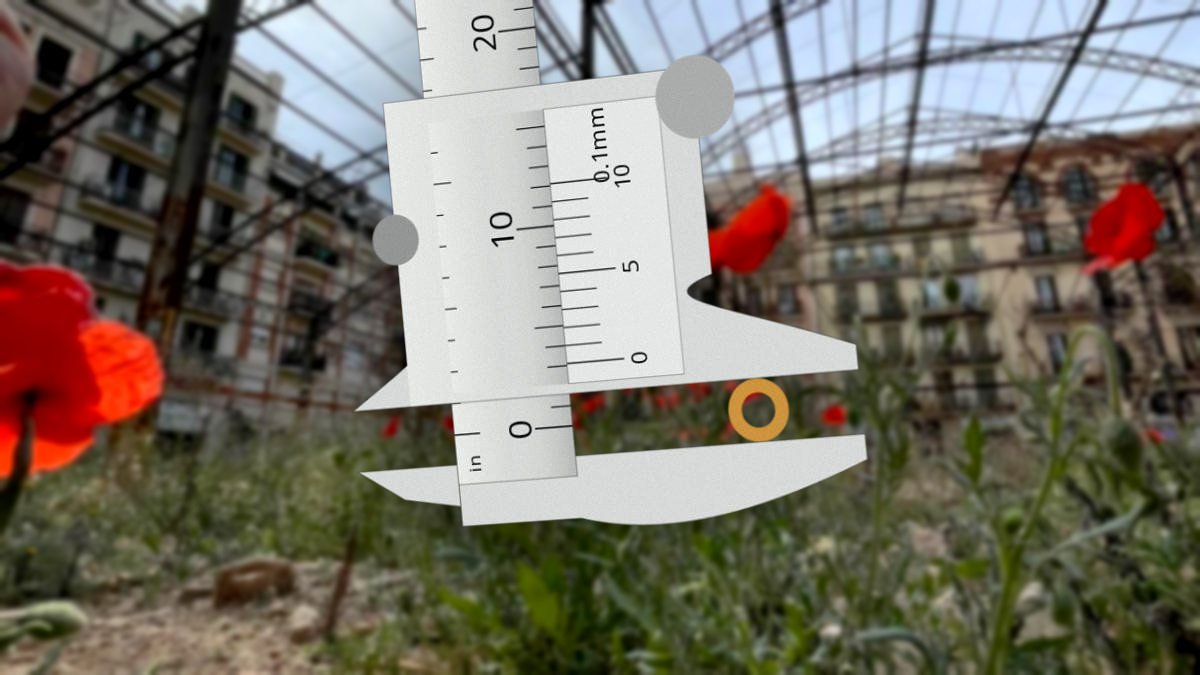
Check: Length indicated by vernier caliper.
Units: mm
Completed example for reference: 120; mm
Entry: 3.1; mm
